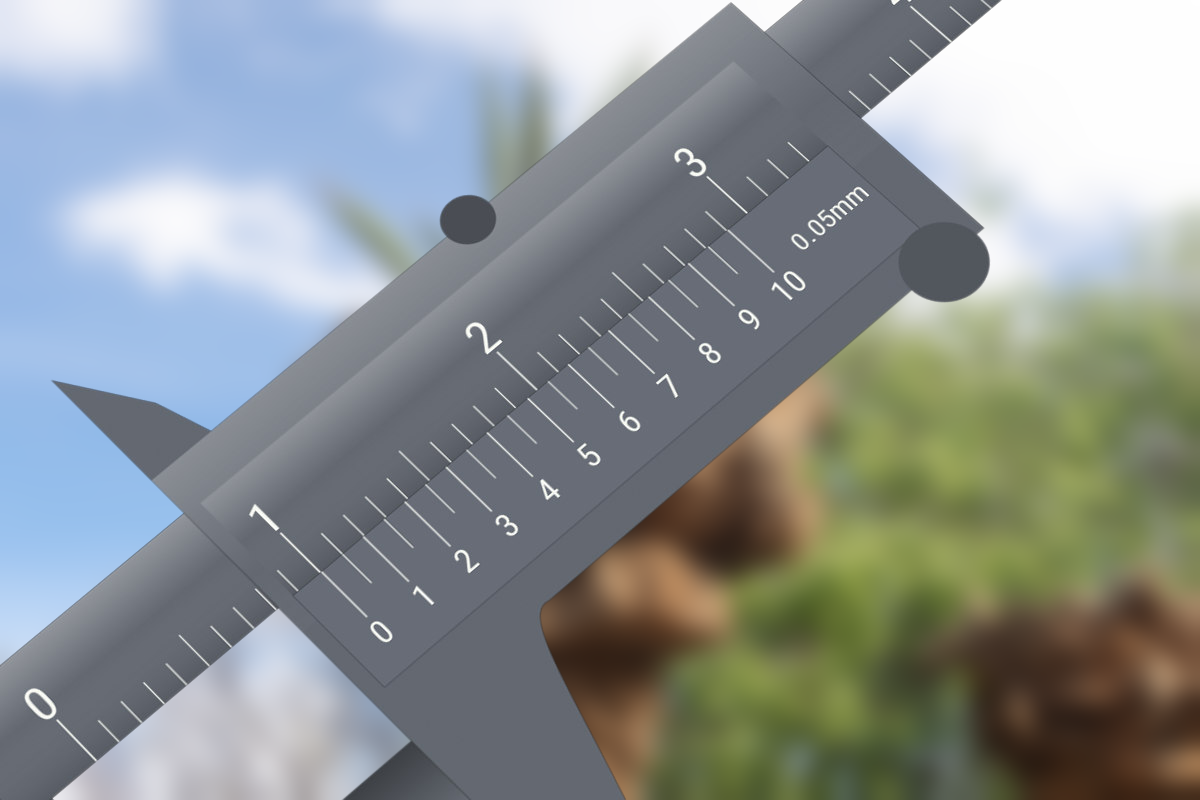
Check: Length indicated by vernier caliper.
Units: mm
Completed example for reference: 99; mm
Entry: 10.05; mm
